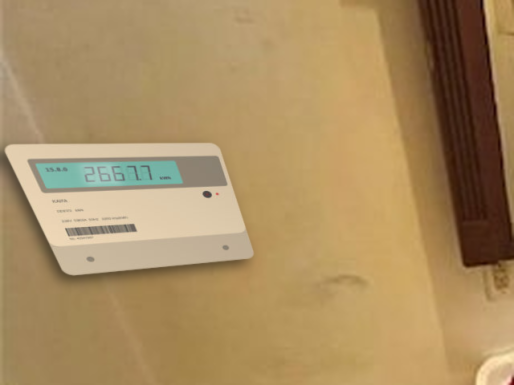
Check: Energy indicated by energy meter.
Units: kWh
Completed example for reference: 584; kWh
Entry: 2667.7; kWh
